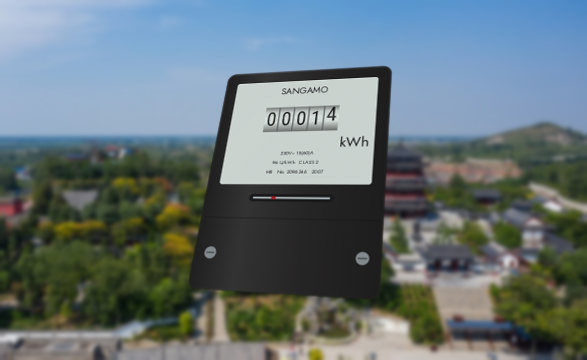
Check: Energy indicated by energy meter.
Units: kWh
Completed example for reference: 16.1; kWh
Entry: 14; kWh
